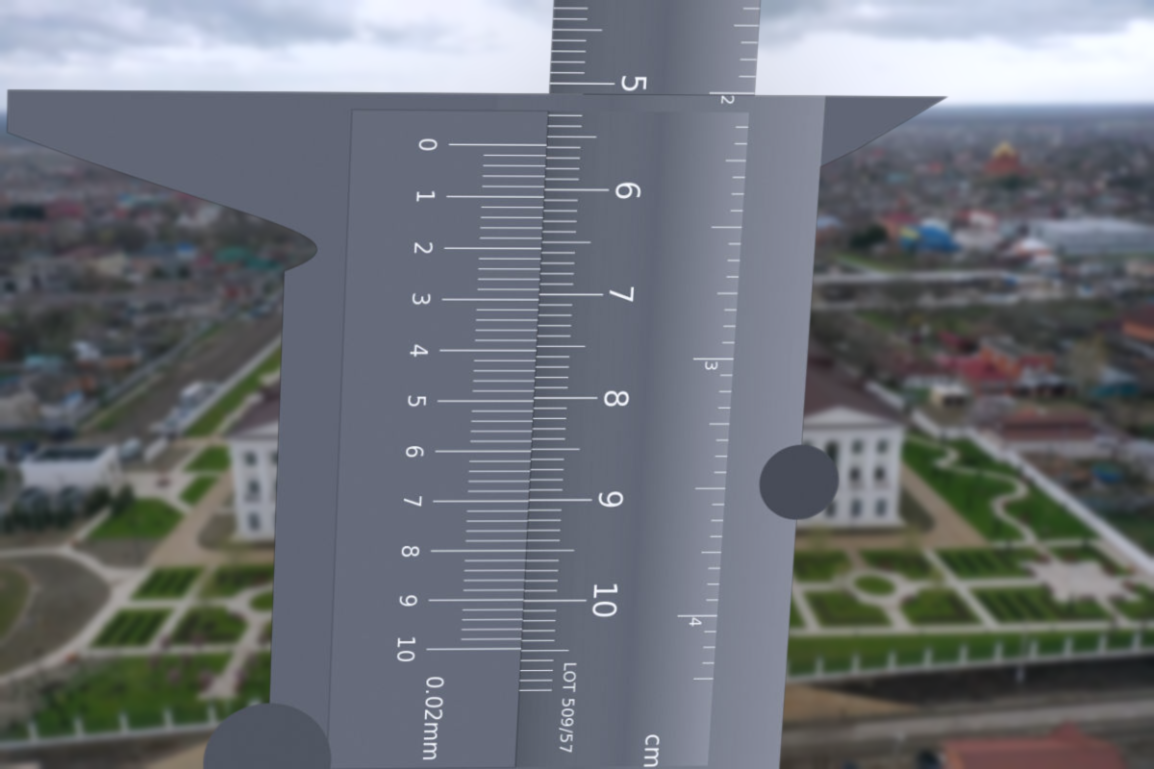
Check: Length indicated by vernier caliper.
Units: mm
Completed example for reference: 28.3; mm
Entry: 55.8; mm
